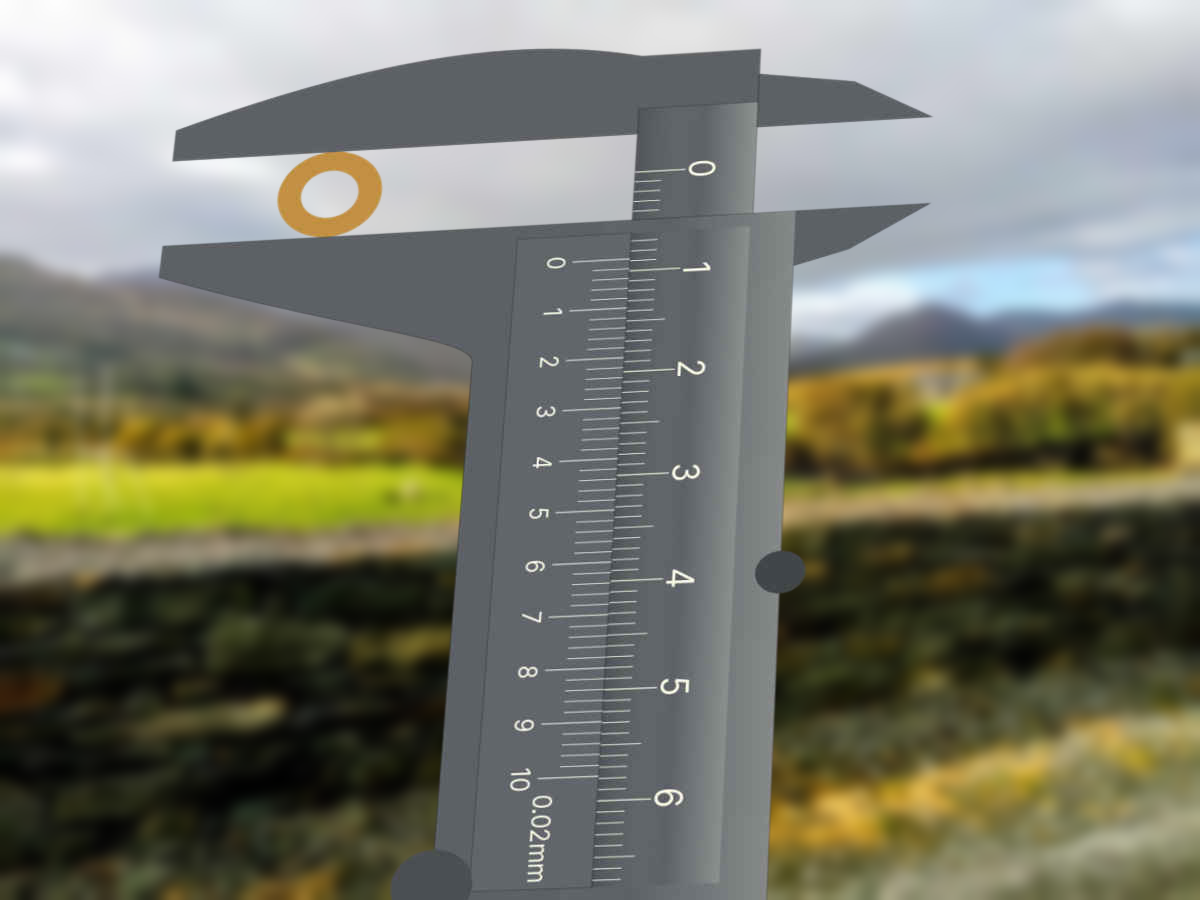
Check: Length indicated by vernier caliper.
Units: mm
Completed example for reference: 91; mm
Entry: 8.8; mm
